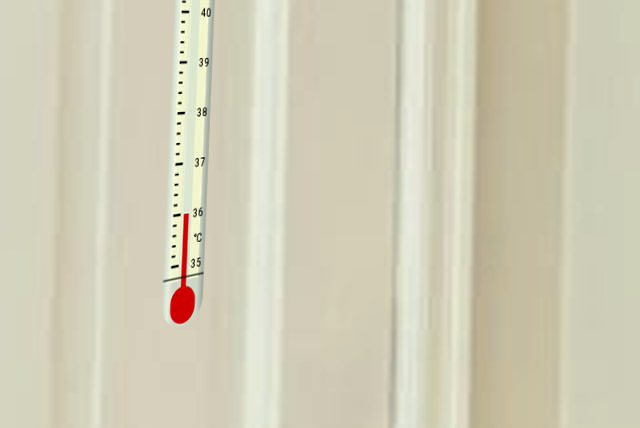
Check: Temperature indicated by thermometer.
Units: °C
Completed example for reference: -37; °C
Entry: 36; °C
